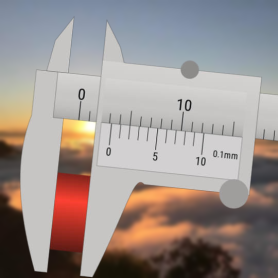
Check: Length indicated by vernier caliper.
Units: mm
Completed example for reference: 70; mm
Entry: 3.2; mm
